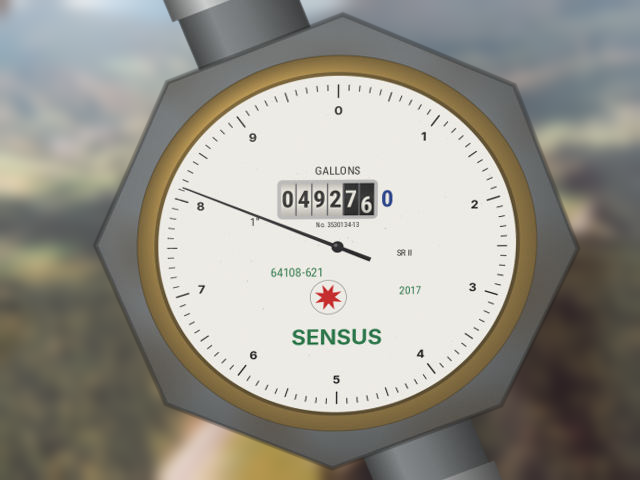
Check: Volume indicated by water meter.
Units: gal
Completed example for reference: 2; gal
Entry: 492758.1; gal
